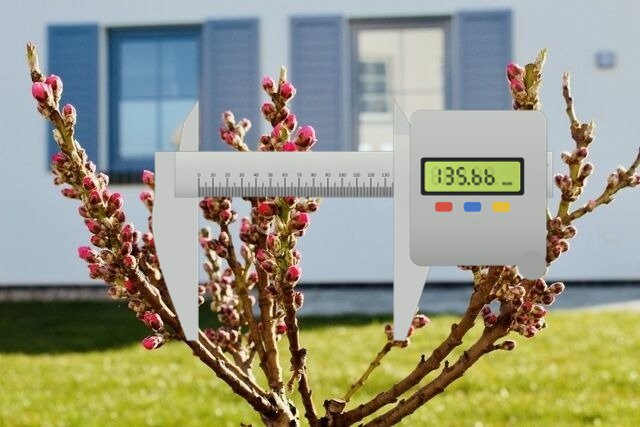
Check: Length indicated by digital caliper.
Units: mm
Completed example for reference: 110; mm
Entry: 135.66; mm
